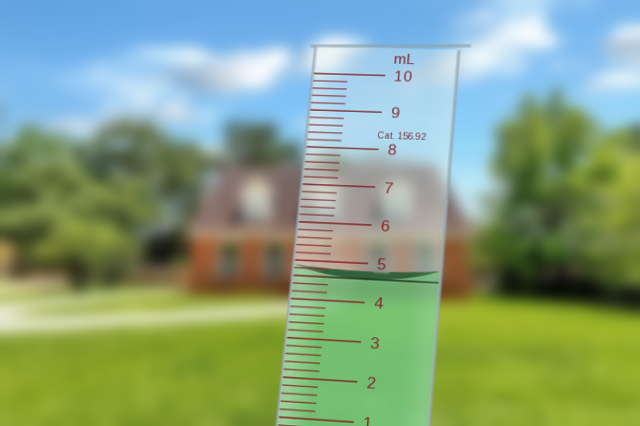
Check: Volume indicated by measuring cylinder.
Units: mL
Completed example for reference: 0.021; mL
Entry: 4.6; mL
